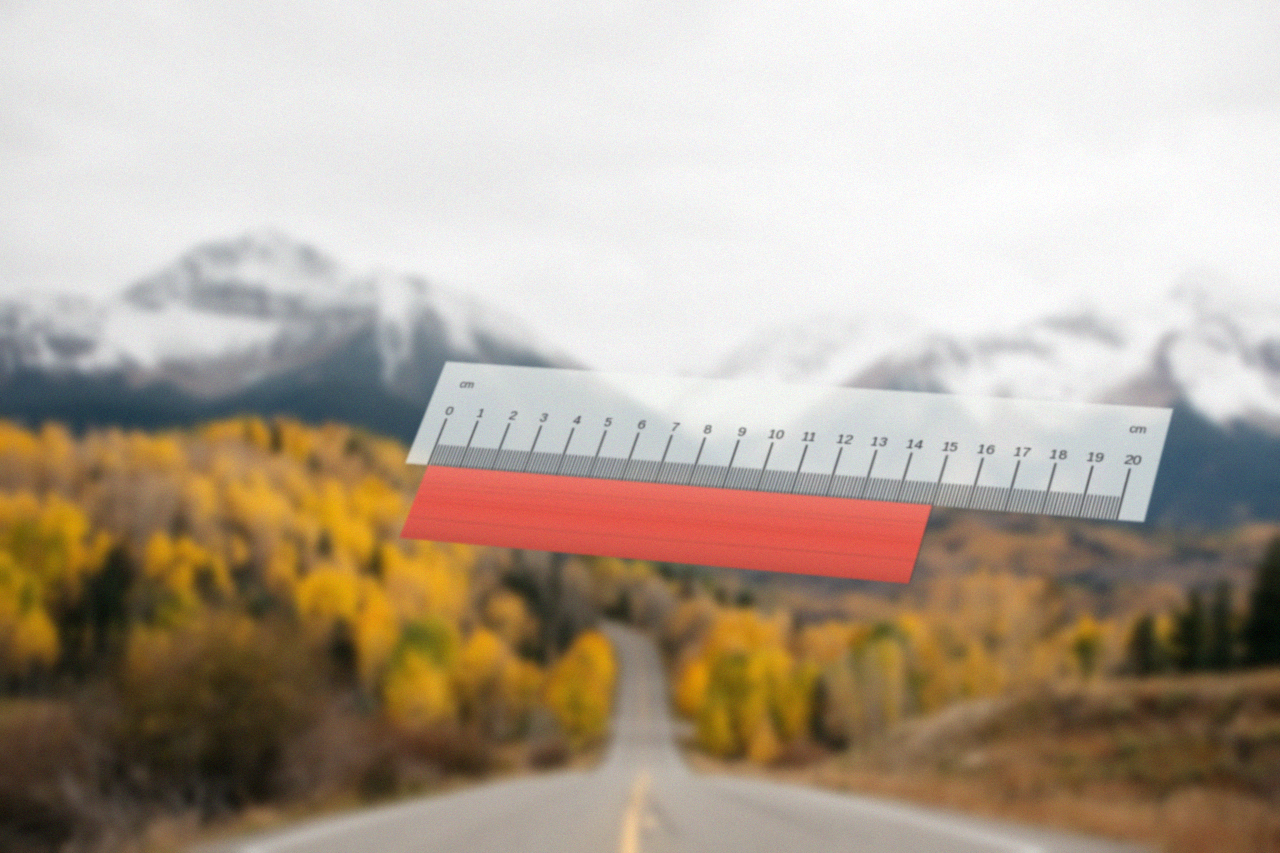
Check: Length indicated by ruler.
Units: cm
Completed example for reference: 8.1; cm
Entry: 15; cm
